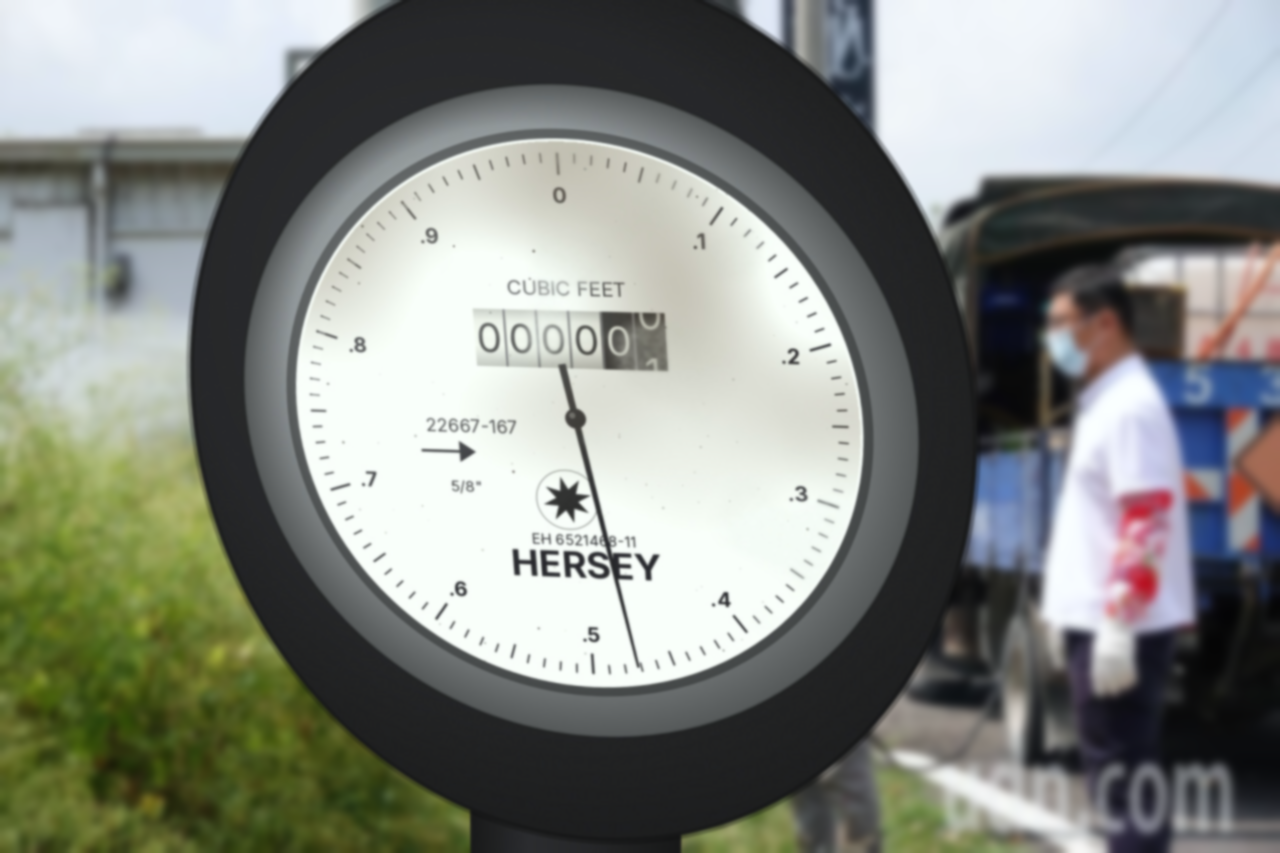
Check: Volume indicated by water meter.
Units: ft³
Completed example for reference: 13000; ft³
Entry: 0.47; ft³
